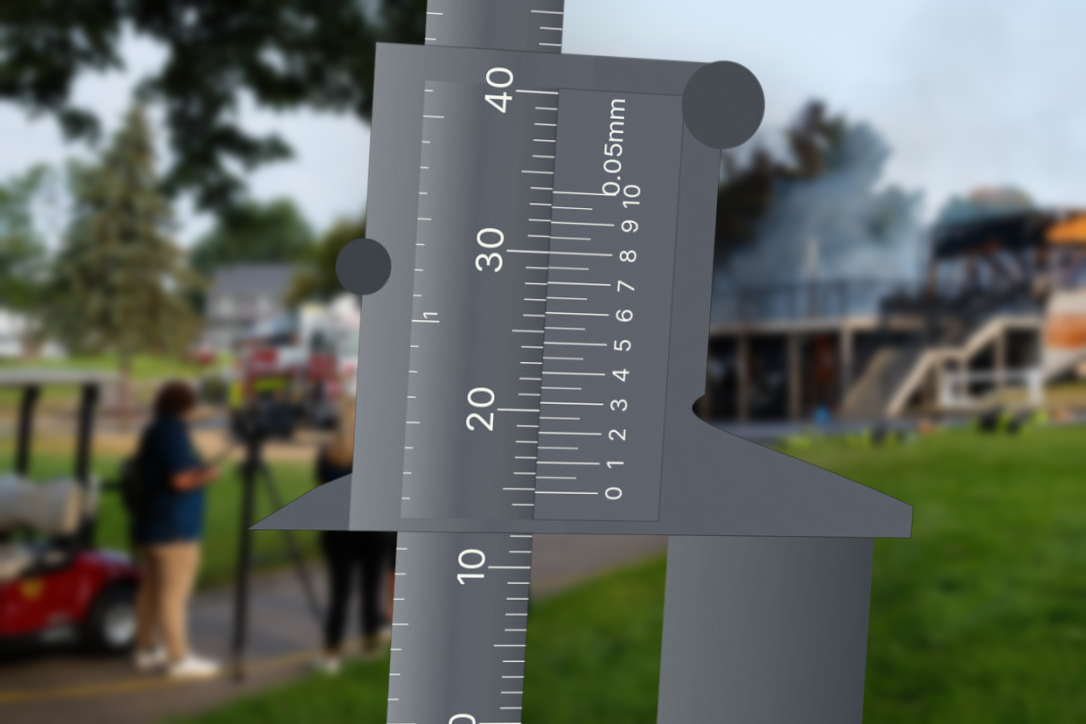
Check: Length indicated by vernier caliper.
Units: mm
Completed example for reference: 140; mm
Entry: 14.8; mm
